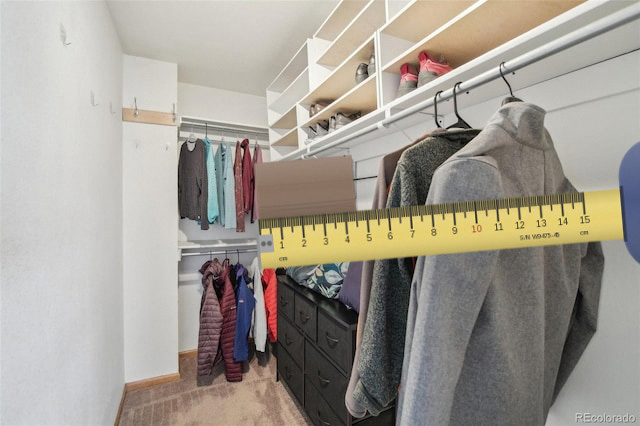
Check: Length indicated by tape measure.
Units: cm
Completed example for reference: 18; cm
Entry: 4.5; cm
